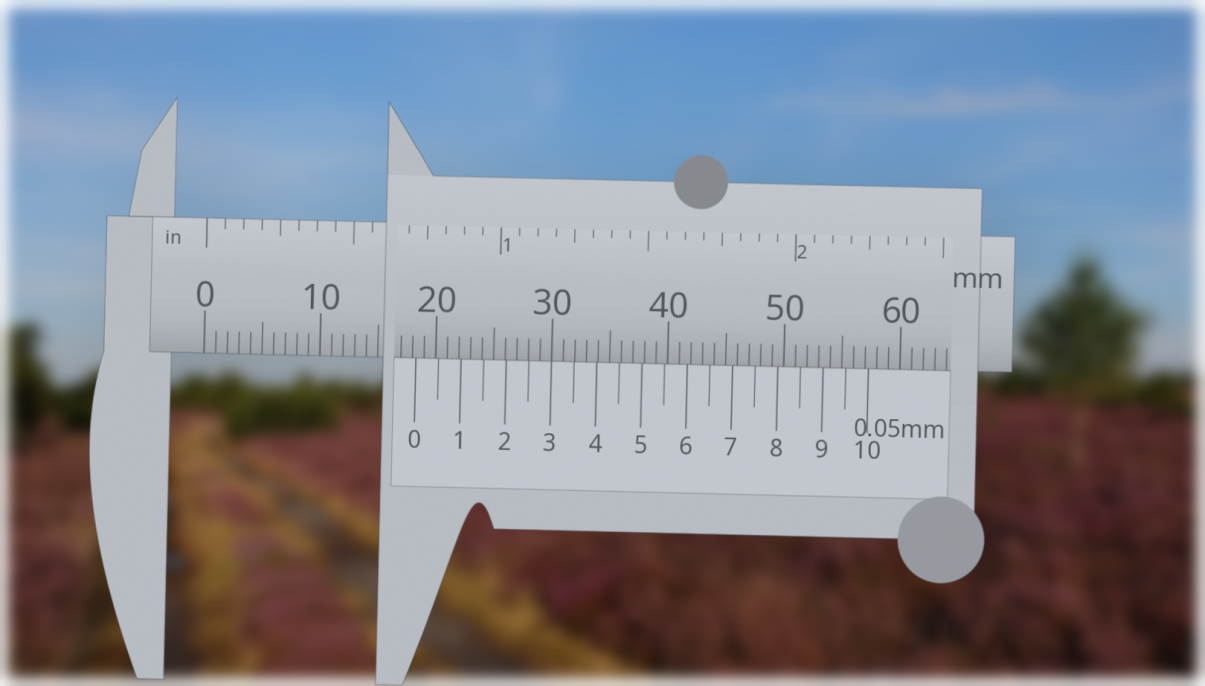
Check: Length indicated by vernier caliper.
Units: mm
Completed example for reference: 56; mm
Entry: 18.3; mm
